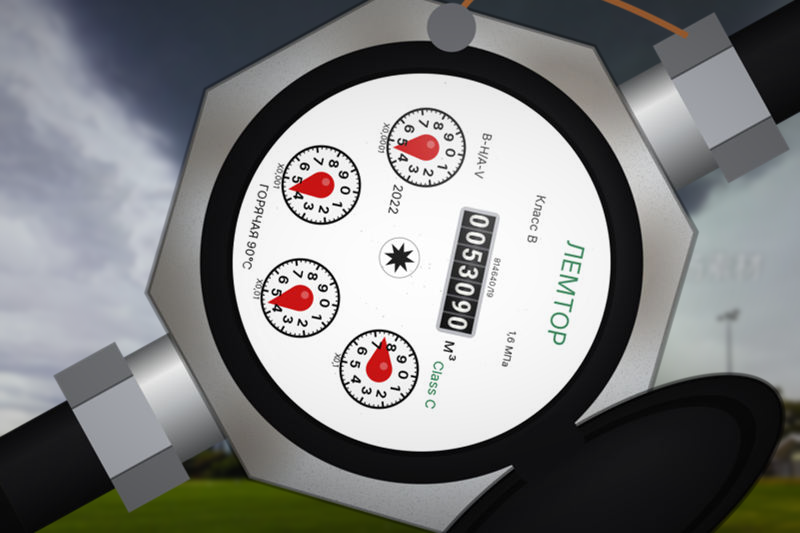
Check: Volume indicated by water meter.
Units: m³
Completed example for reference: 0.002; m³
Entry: 53090.7444; m³
